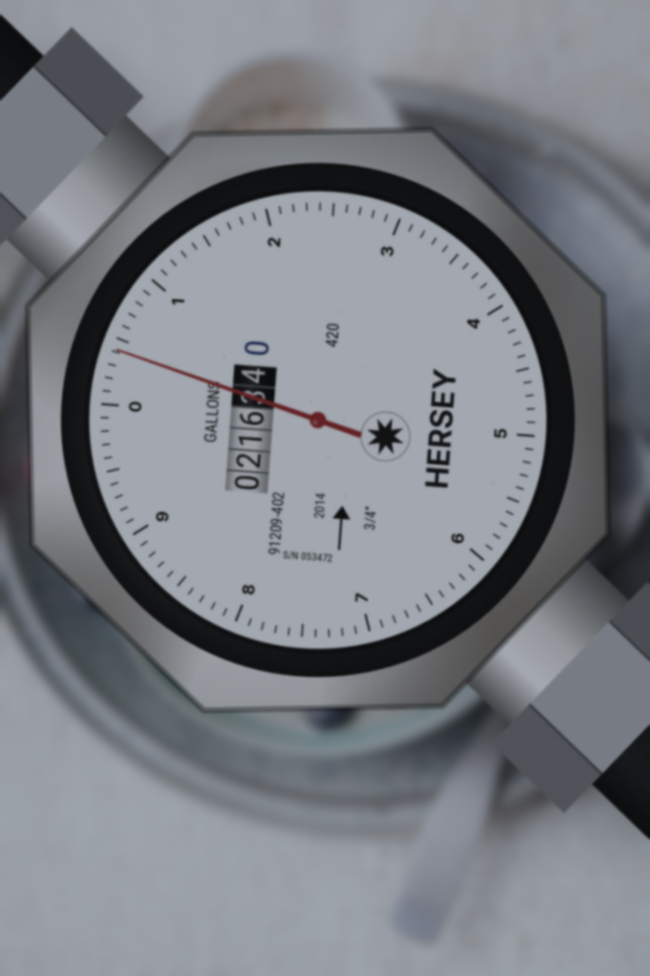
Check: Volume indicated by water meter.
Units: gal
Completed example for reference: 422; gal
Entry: 216340.4; gal
